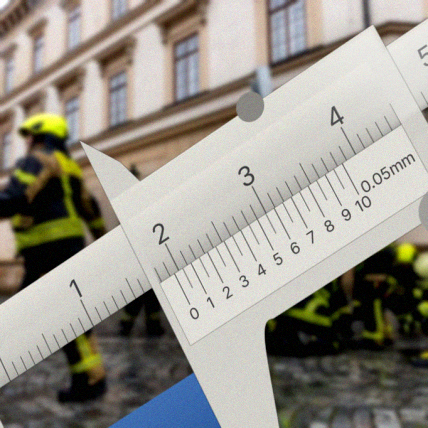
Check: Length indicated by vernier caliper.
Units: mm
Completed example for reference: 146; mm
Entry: 19.5; mm
